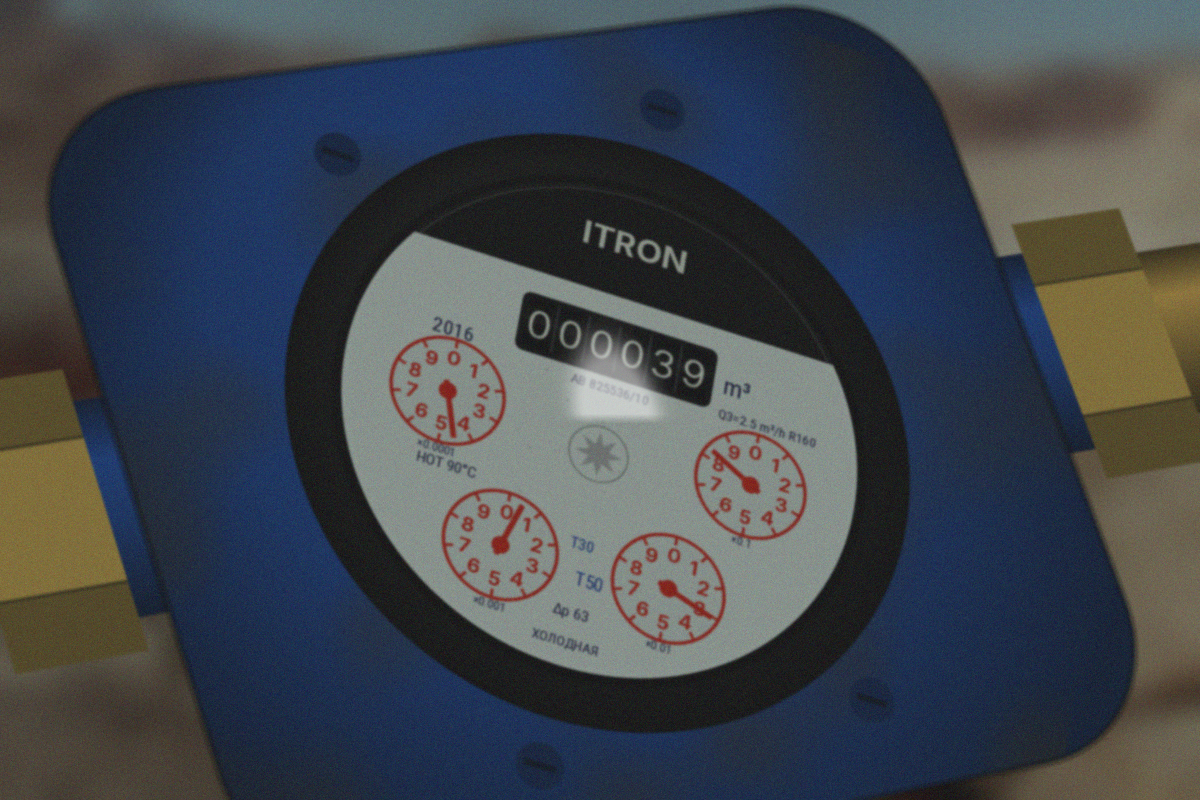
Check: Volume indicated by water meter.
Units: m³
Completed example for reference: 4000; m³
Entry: 39.8304; m³
